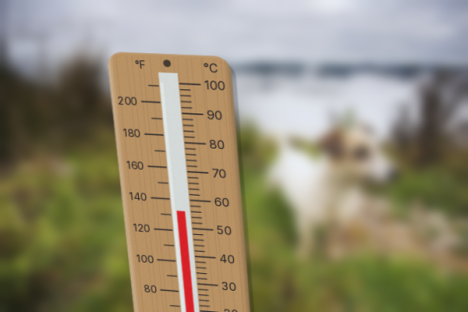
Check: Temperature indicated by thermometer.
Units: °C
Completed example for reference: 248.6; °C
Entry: 56; °C
